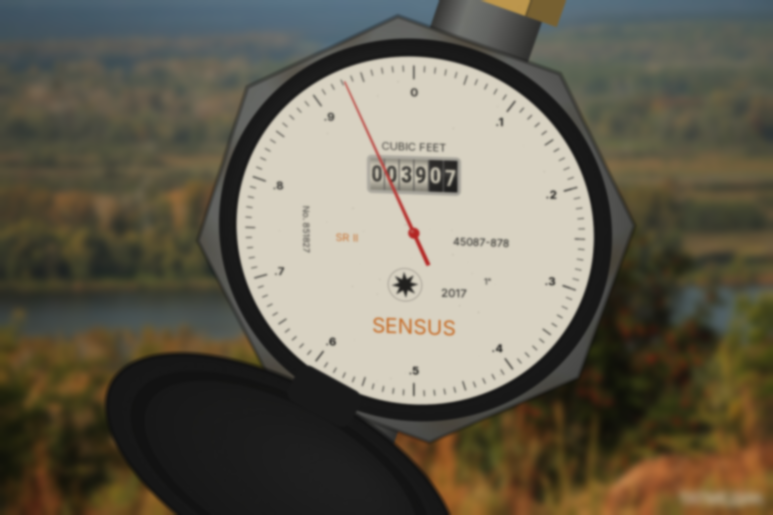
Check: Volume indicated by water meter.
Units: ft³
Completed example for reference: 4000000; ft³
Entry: 3906.93; ft³
